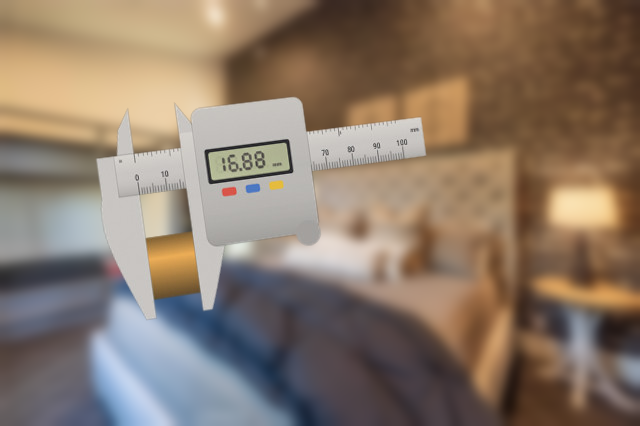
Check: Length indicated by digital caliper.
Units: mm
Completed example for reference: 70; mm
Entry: 16.88; mm
